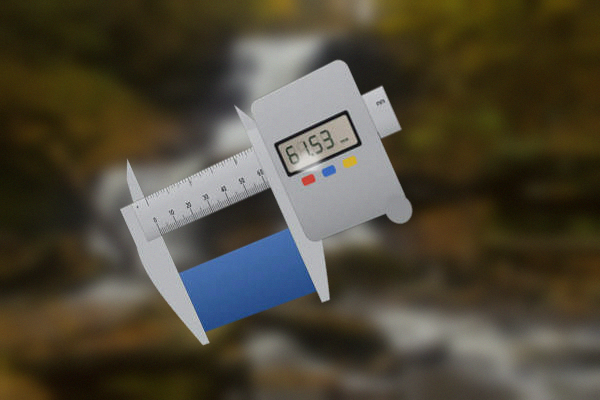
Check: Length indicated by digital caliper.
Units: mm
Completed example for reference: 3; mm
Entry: 61.53; mm
